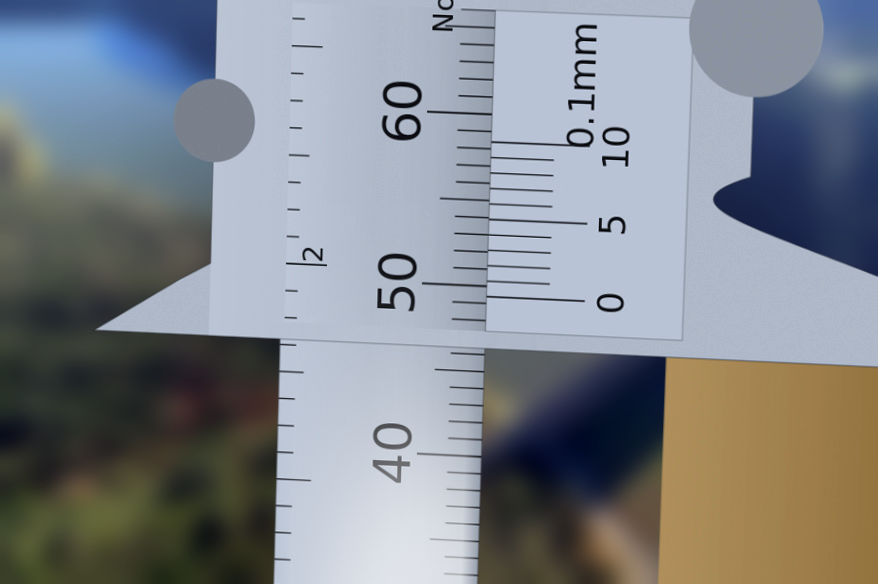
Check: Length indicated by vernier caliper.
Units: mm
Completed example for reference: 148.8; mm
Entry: 49.4; mm
